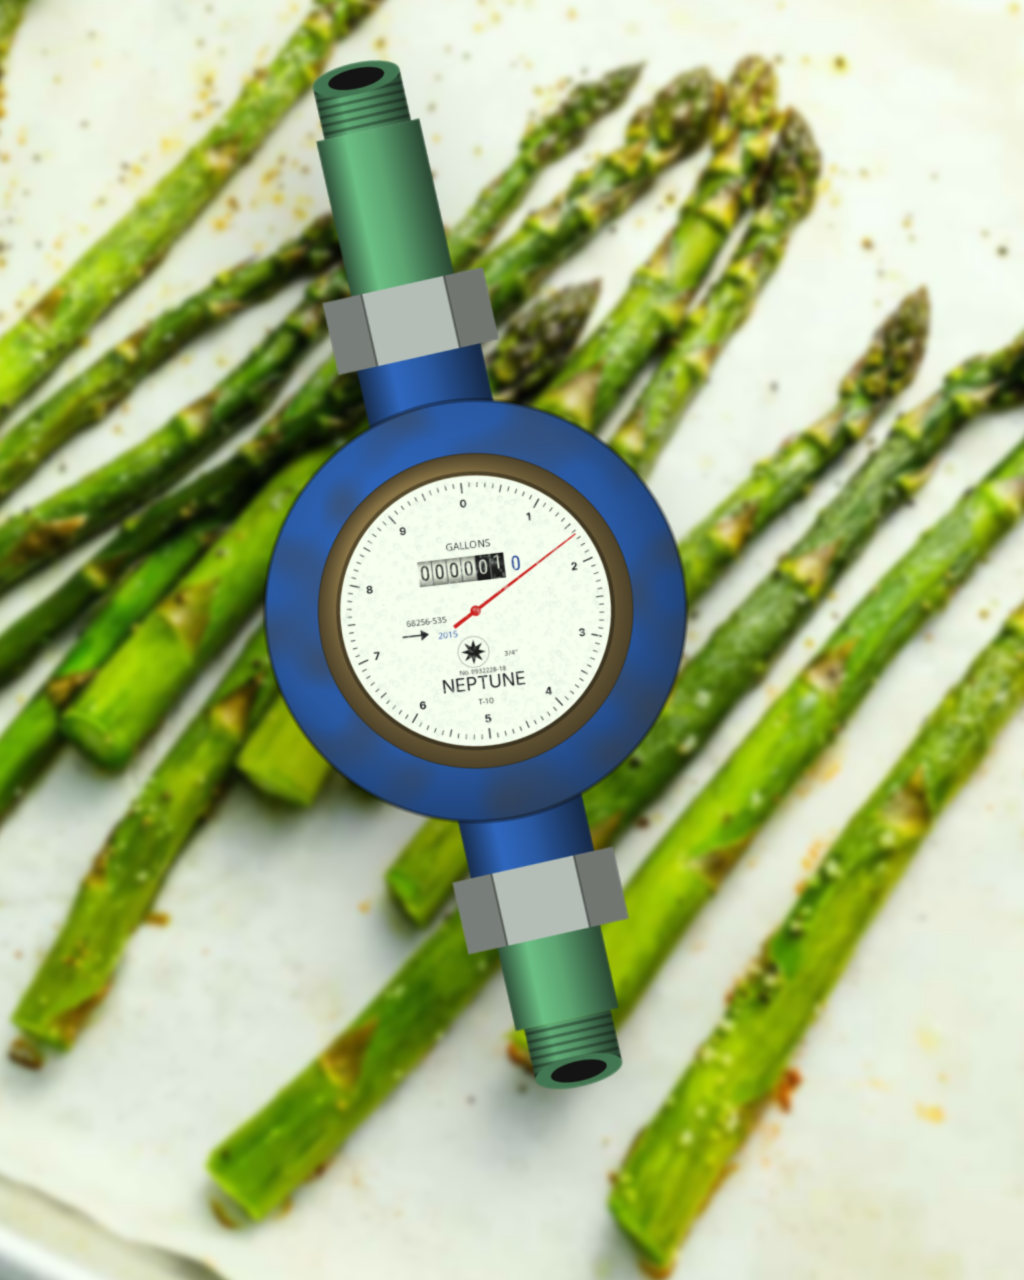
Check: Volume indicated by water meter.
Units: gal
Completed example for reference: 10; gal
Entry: 11.6; gal
